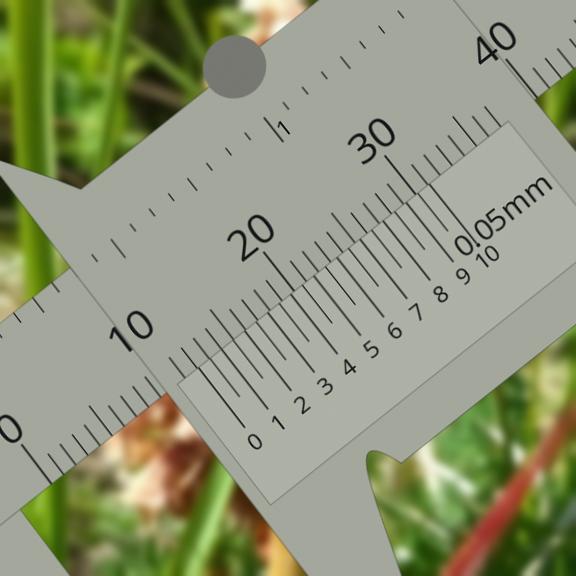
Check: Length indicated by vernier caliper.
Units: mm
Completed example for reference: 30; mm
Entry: 12.1; mm
